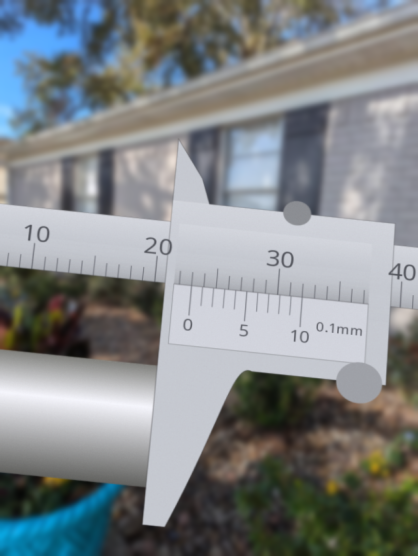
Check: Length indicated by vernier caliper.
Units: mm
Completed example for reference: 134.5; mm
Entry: 23.0; mm
